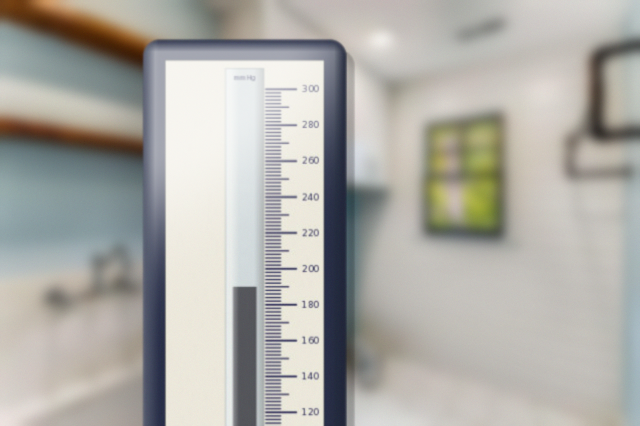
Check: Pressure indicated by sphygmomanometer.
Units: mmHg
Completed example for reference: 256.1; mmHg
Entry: 190; mmHg
